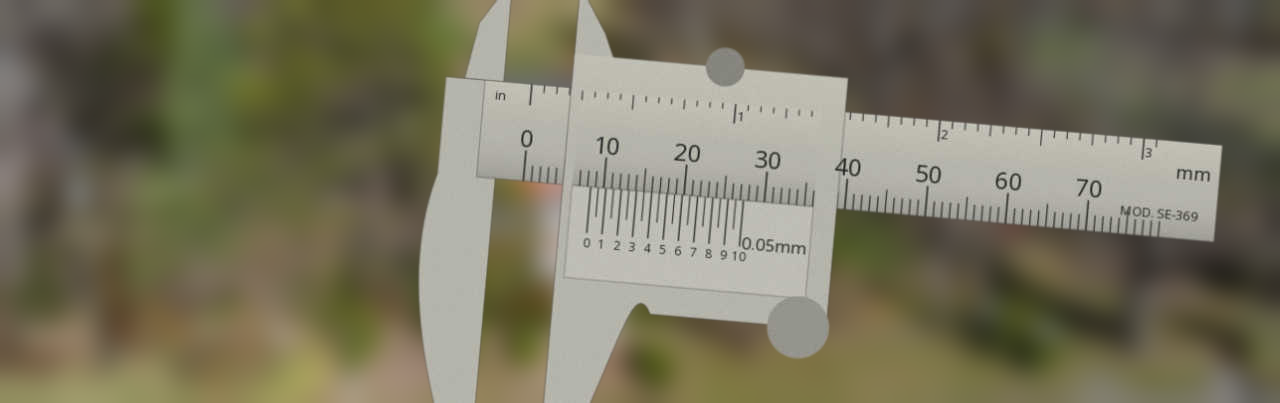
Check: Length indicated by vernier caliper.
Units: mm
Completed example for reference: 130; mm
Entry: 8.4; mm
